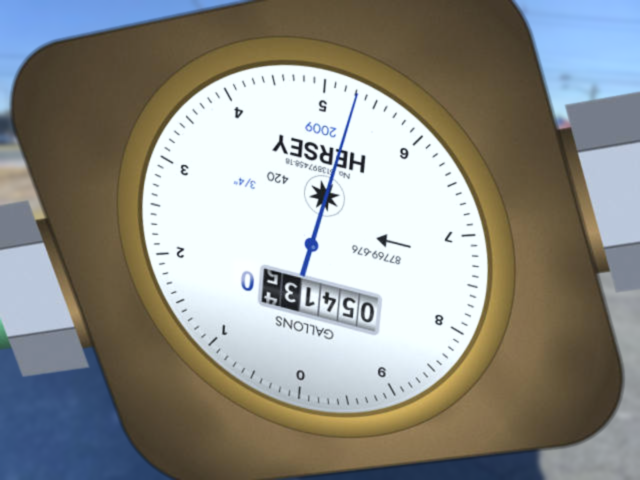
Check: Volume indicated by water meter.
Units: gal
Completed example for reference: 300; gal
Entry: 541345.3; gal
